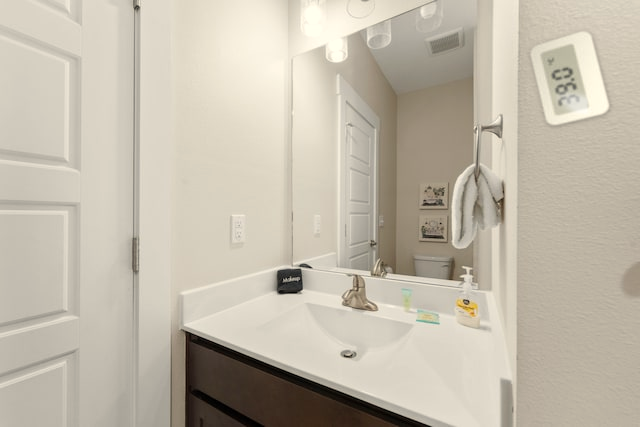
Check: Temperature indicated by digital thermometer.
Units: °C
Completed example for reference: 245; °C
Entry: 39.0; °C
